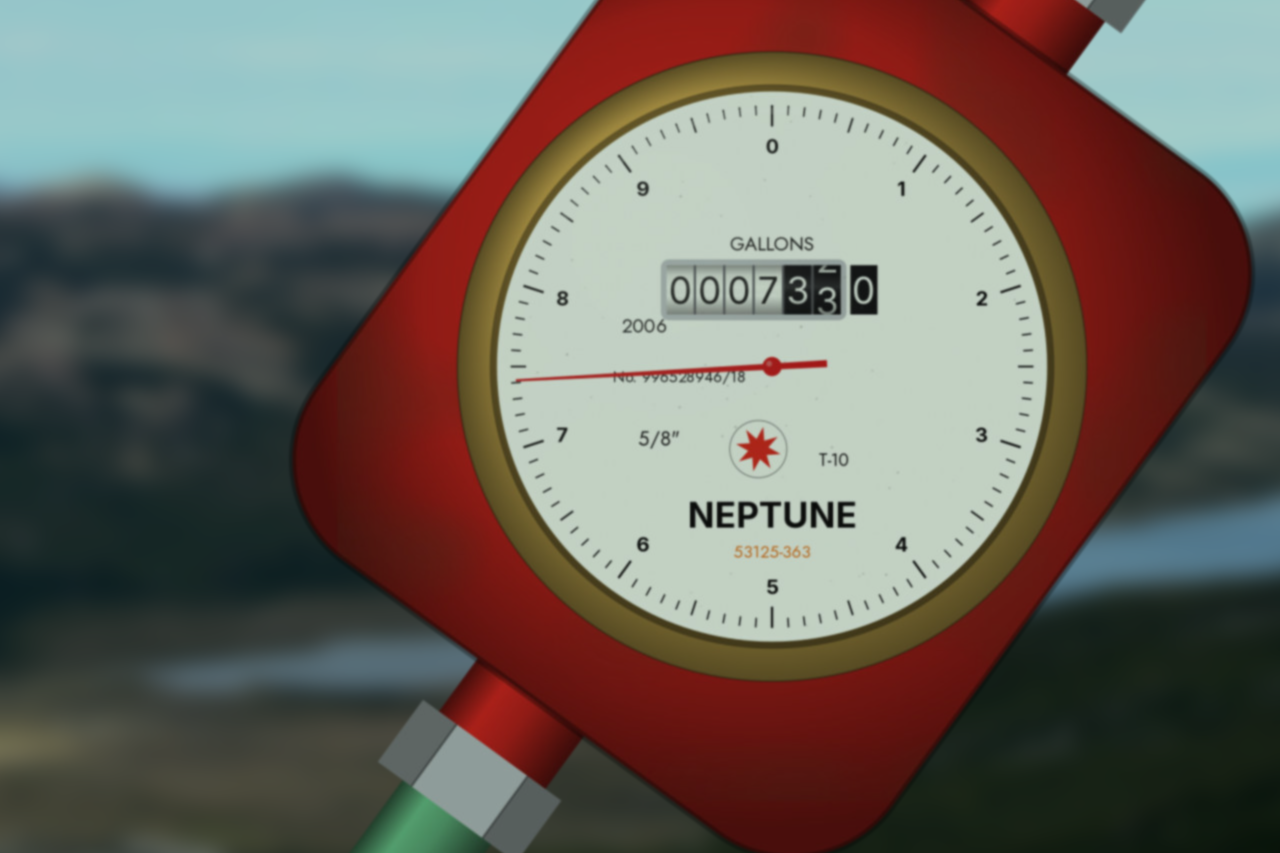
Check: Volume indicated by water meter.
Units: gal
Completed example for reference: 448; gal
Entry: 7327.4; gal
